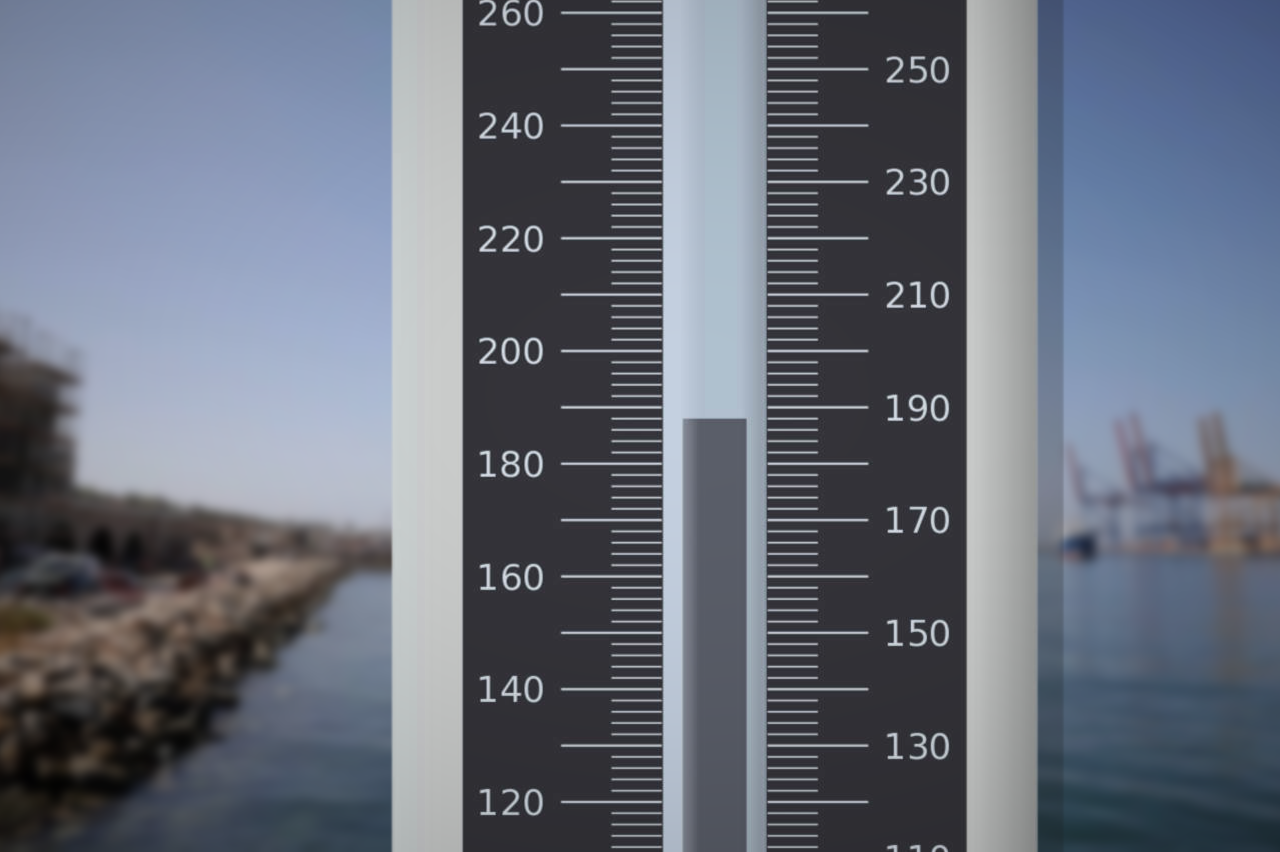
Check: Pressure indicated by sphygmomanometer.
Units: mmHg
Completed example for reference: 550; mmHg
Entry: 188; mmHg
